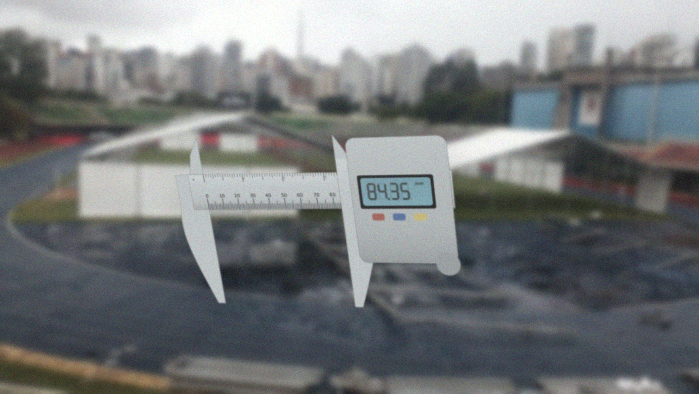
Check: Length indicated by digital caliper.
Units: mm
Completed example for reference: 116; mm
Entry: 84.35; mm
